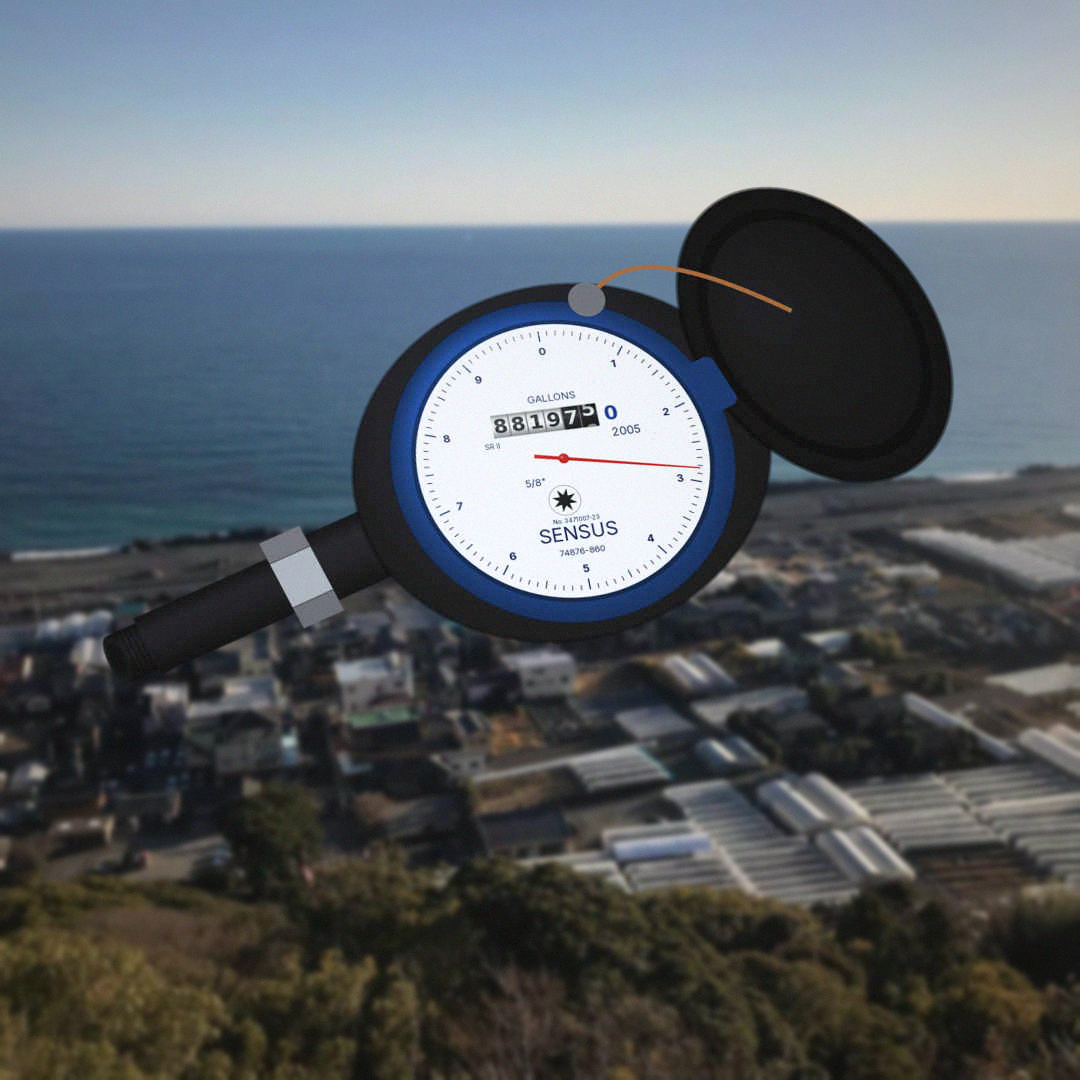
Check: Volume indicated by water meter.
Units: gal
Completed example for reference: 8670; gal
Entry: 8819752.8; gal
